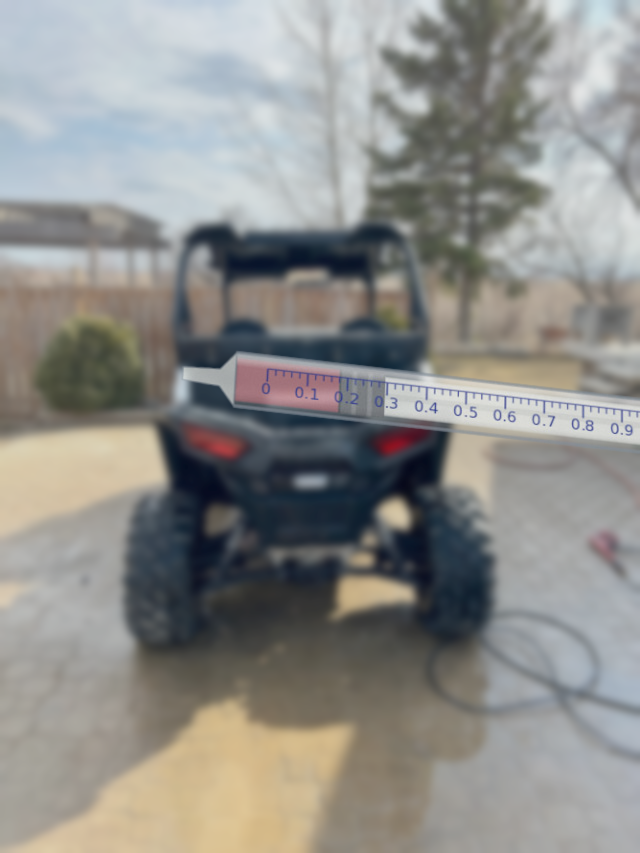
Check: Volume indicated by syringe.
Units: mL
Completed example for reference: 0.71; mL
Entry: 0.18; mL
